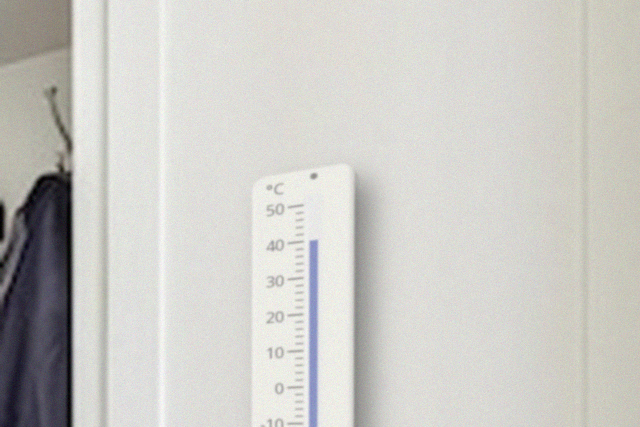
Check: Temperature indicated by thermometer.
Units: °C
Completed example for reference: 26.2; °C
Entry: 40; °C
